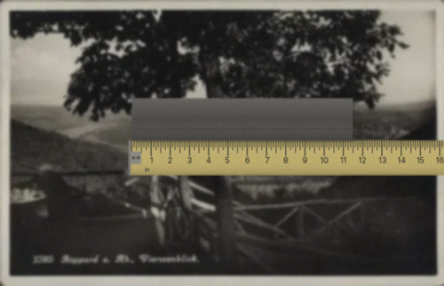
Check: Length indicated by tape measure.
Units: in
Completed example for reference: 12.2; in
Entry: 11.5; in
